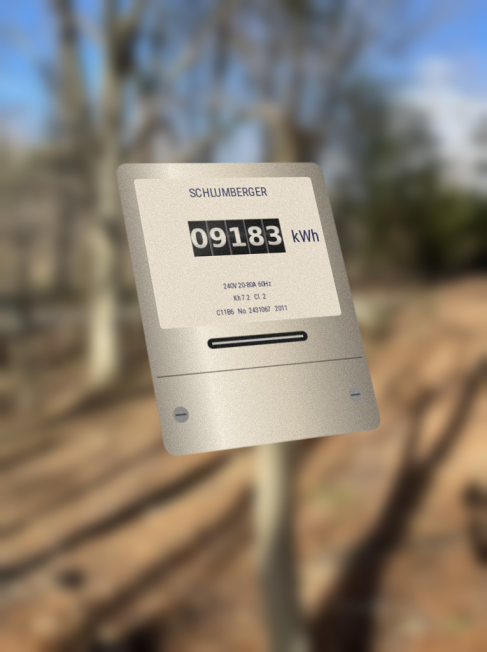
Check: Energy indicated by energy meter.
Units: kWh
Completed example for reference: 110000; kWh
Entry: 9183; kWh
